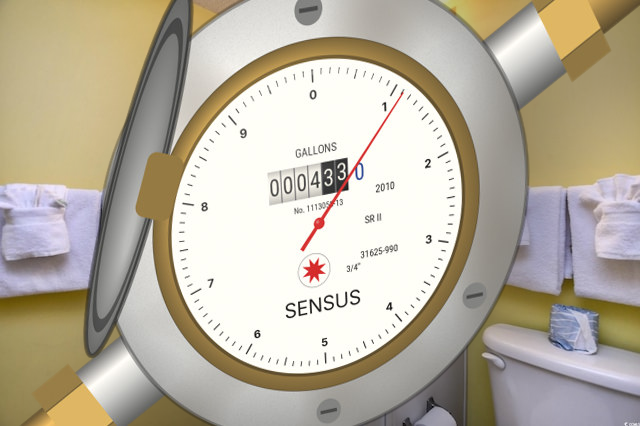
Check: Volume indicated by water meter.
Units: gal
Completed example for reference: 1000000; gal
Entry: 4331.1; gal
